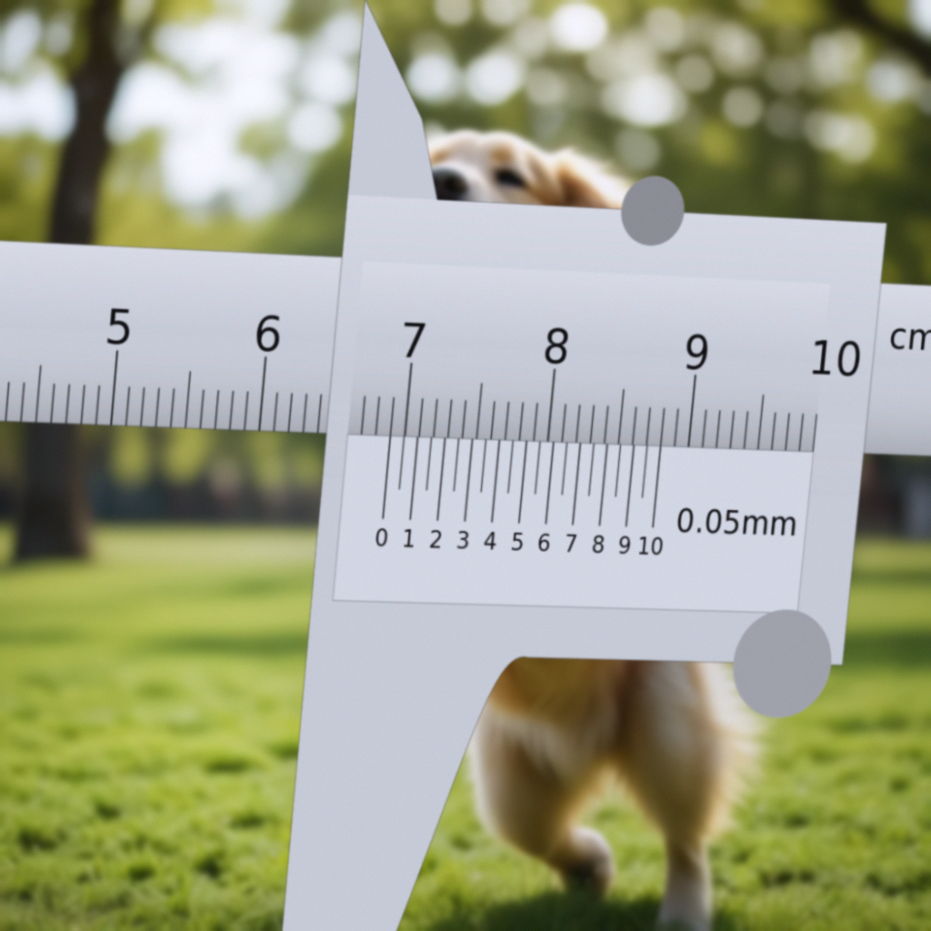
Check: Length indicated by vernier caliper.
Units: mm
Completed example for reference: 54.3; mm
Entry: 69.0; mm
